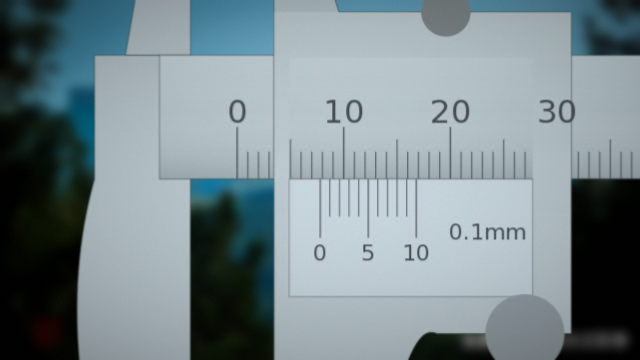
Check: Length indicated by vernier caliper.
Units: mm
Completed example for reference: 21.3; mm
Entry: 7.8; mm
